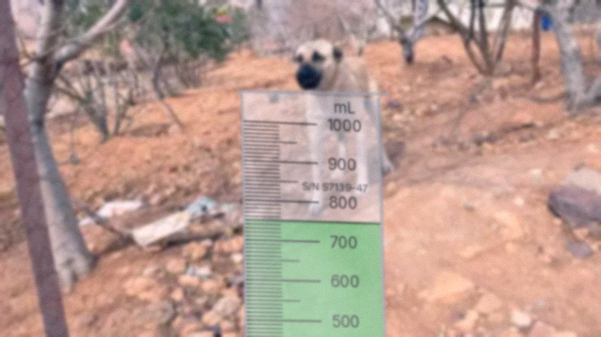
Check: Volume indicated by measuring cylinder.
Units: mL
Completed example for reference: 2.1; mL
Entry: 750; mL
